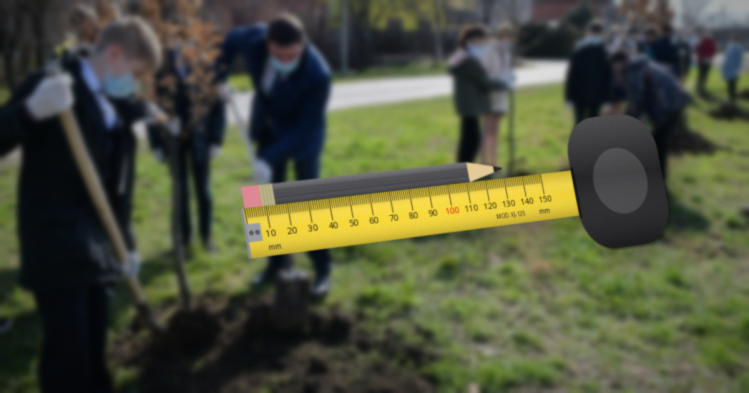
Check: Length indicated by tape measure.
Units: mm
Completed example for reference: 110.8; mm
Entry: 130; mm
